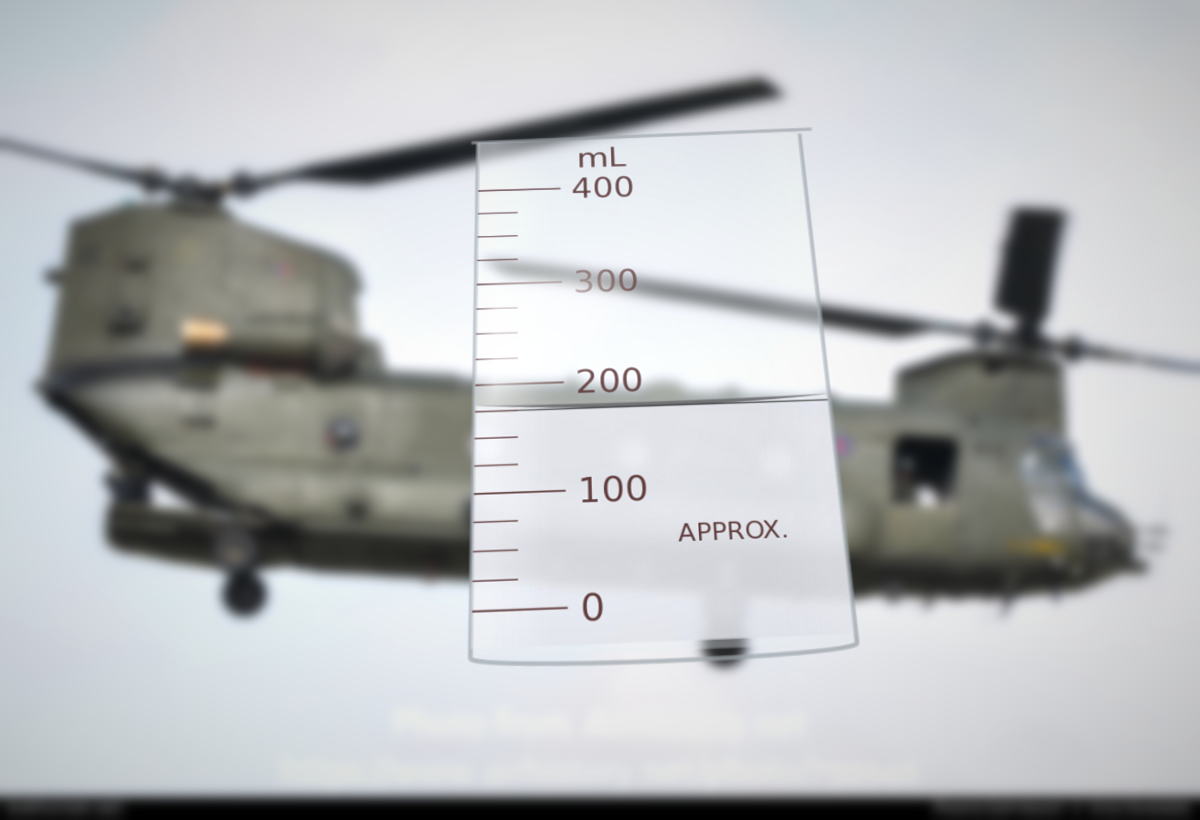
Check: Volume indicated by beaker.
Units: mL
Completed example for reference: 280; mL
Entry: 175; mL
